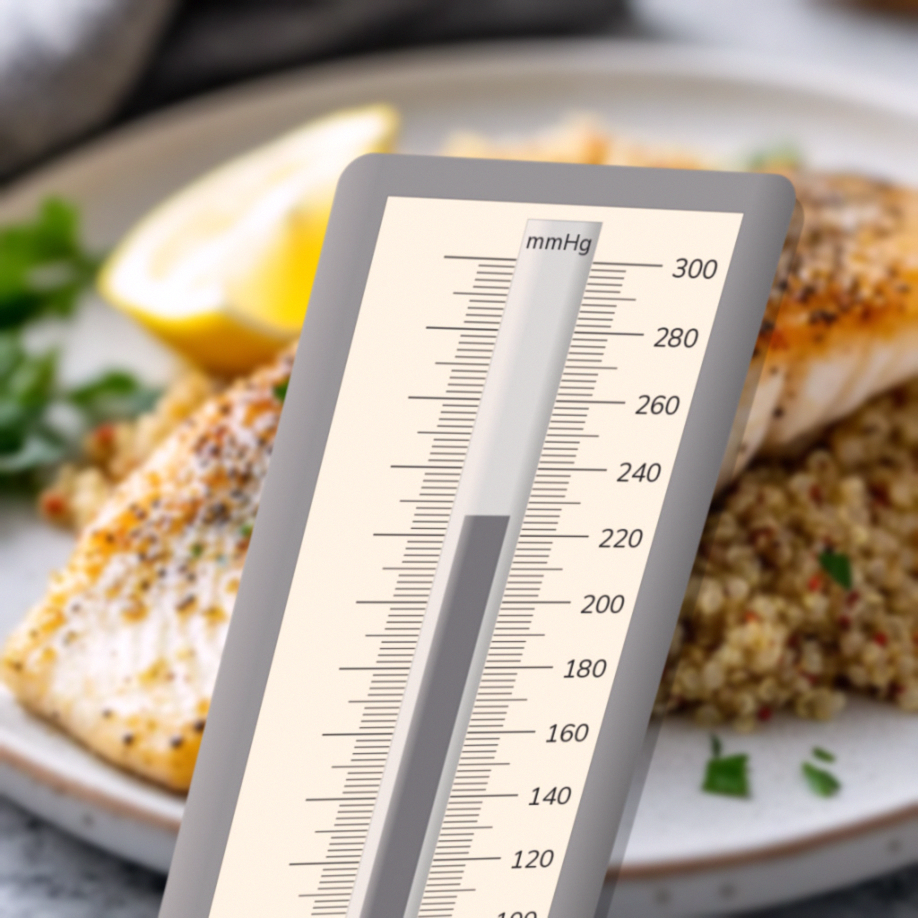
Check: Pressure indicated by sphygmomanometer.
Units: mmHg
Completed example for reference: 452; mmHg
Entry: 226; mmHg
